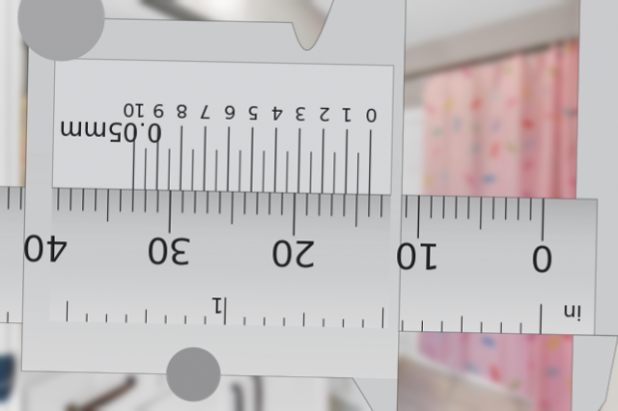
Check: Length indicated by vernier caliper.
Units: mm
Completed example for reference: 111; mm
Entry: 14.0; mm
